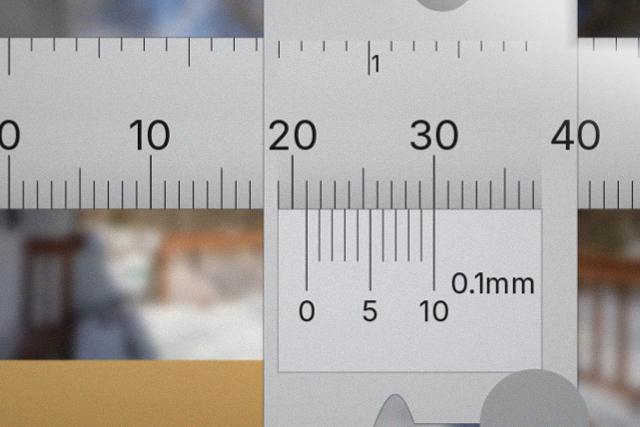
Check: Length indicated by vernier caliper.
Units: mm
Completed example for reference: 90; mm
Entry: 21.0; mm
